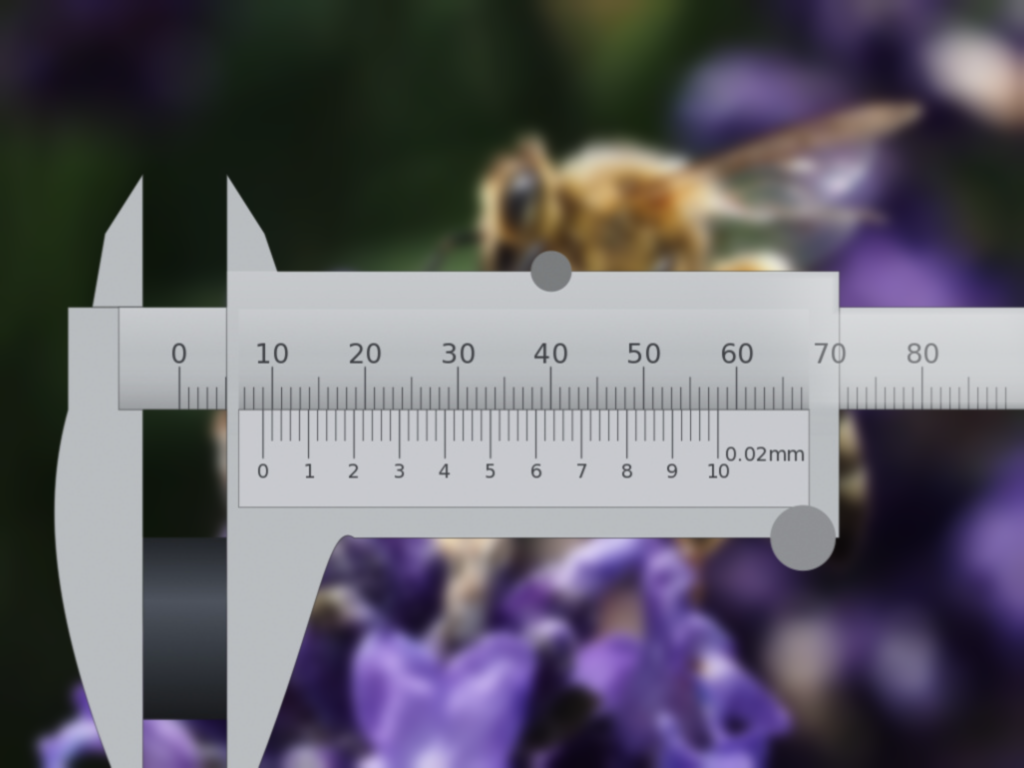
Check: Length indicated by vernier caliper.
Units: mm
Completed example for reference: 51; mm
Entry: 9.0; mm
